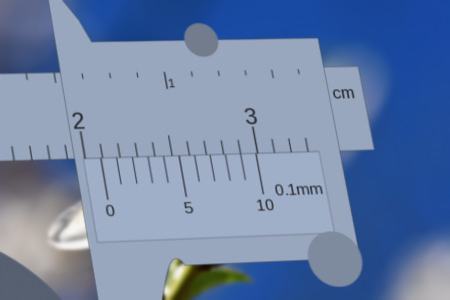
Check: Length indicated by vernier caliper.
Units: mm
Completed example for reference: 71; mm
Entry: 20.9; mm
